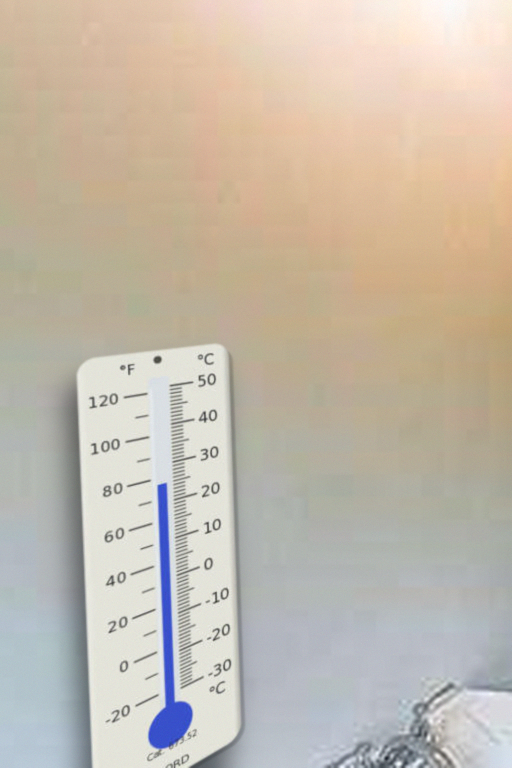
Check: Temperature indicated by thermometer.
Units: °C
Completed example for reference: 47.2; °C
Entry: 25; °C
